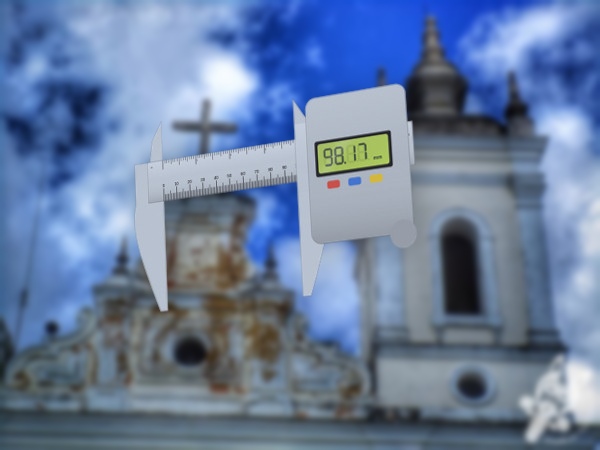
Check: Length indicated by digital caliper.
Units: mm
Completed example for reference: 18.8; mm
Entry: 98.17; mm
